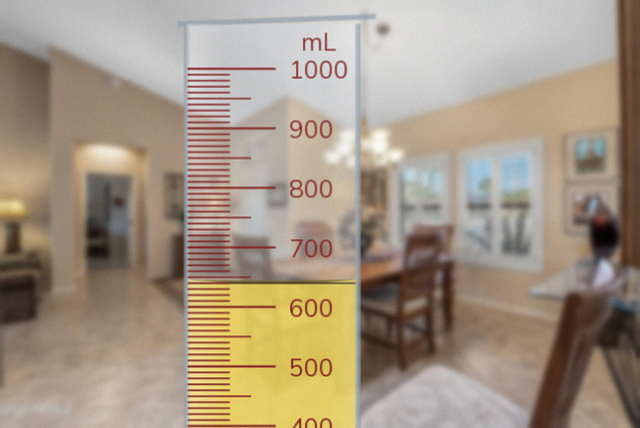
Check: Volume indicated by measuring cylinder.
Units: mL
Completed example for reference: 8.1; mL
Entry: 640; mL
